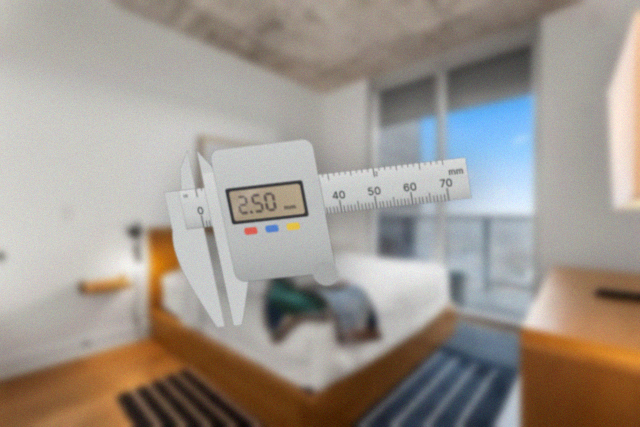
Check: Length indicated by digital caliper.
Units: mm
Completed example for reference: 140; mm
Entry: 2.50; mm
